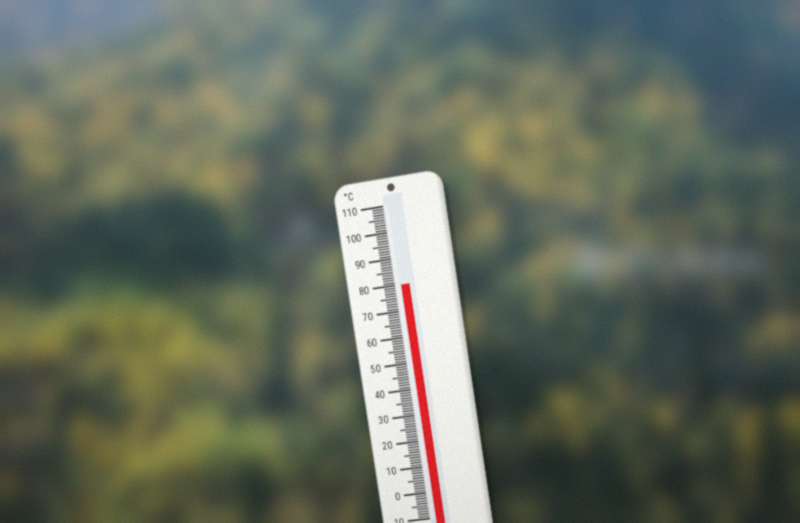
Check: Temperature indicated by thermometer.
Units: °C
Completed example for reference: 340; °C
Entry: 80; °C
